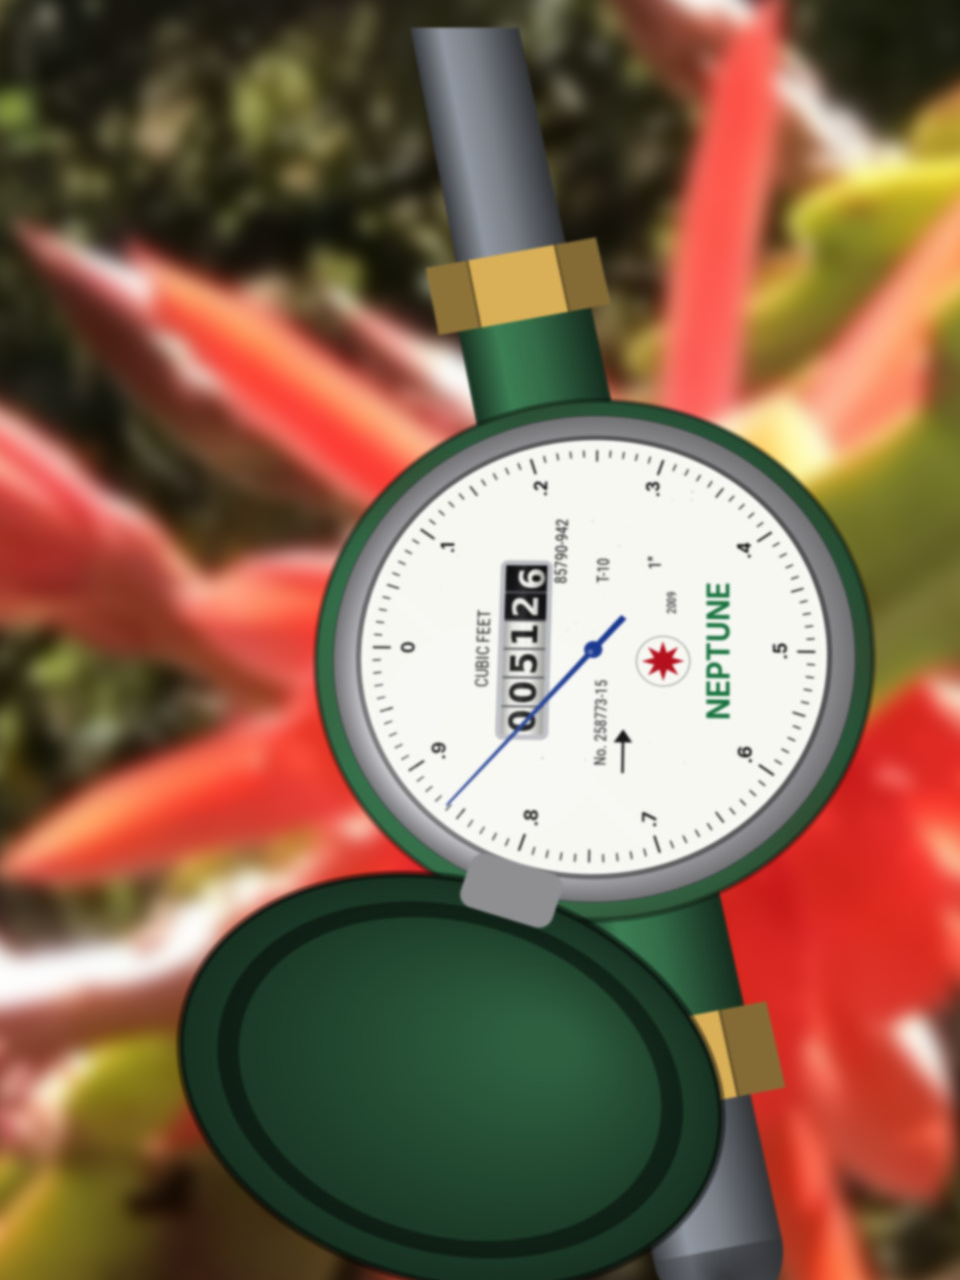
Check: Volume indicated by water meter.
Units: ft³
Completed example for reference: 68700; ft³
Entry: 5125.86; ft³
